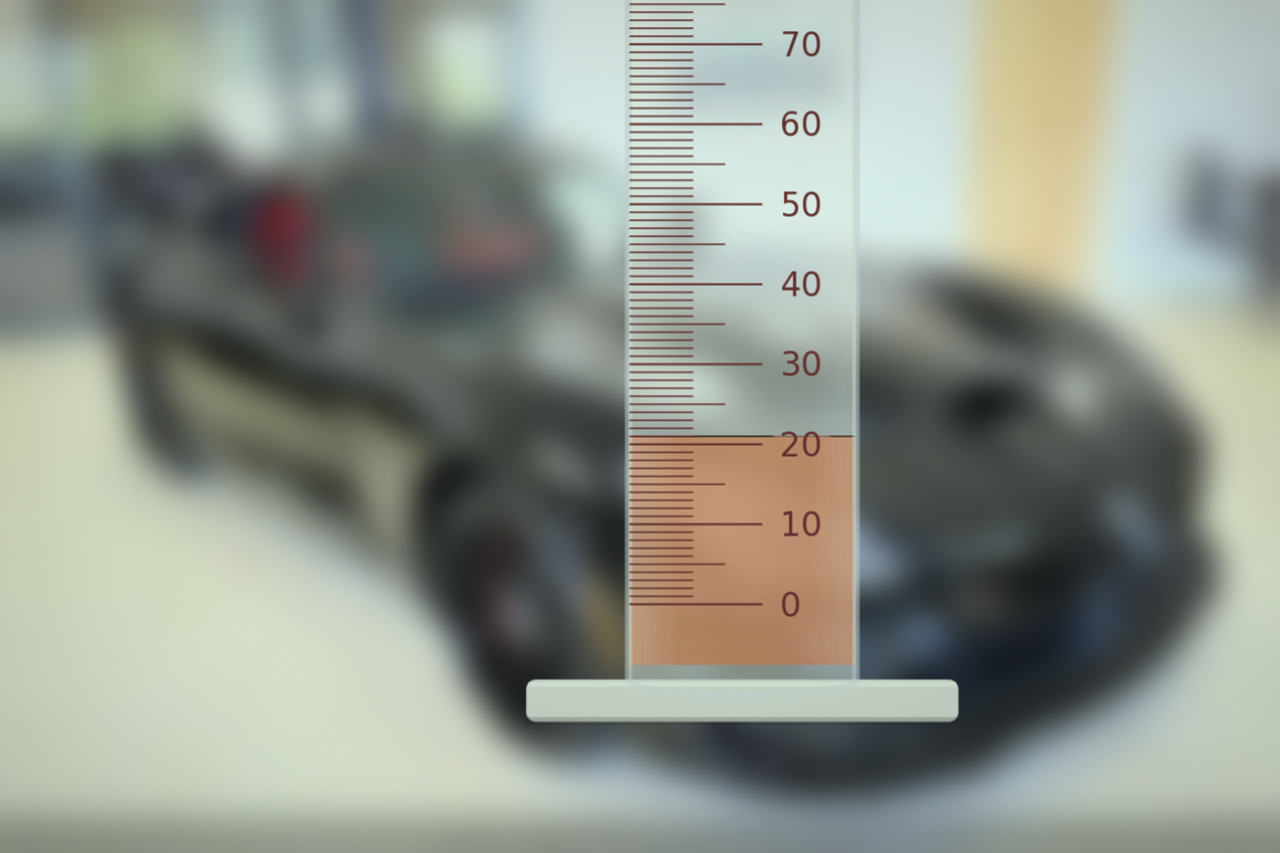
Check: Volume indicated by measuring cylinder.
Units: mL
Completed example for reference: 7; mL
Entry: 21; mL
